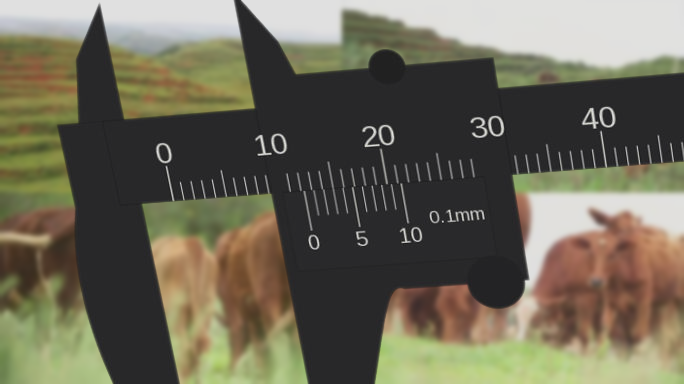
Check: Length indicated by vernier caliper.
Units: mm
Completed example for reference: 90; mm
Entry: 12.3; mm
